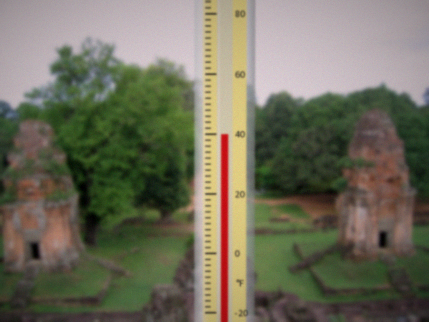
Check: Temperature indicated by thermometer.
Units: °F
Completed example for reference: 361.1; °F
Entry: 40; °F
